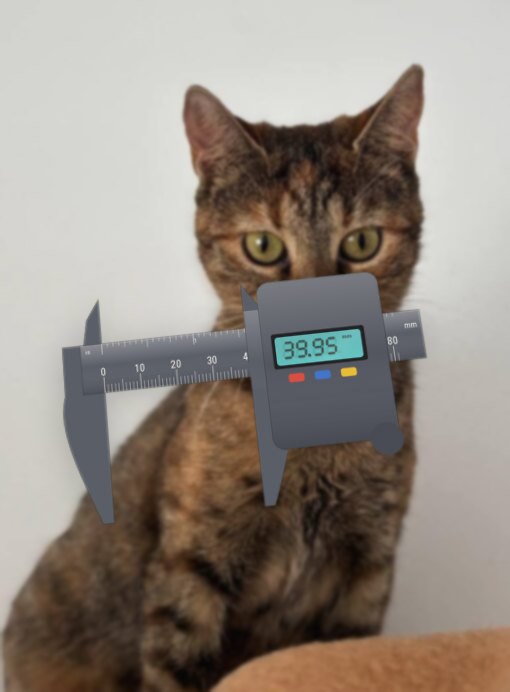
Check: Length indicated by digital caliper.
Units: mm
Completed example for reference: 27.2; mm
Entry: 39.95; mm
